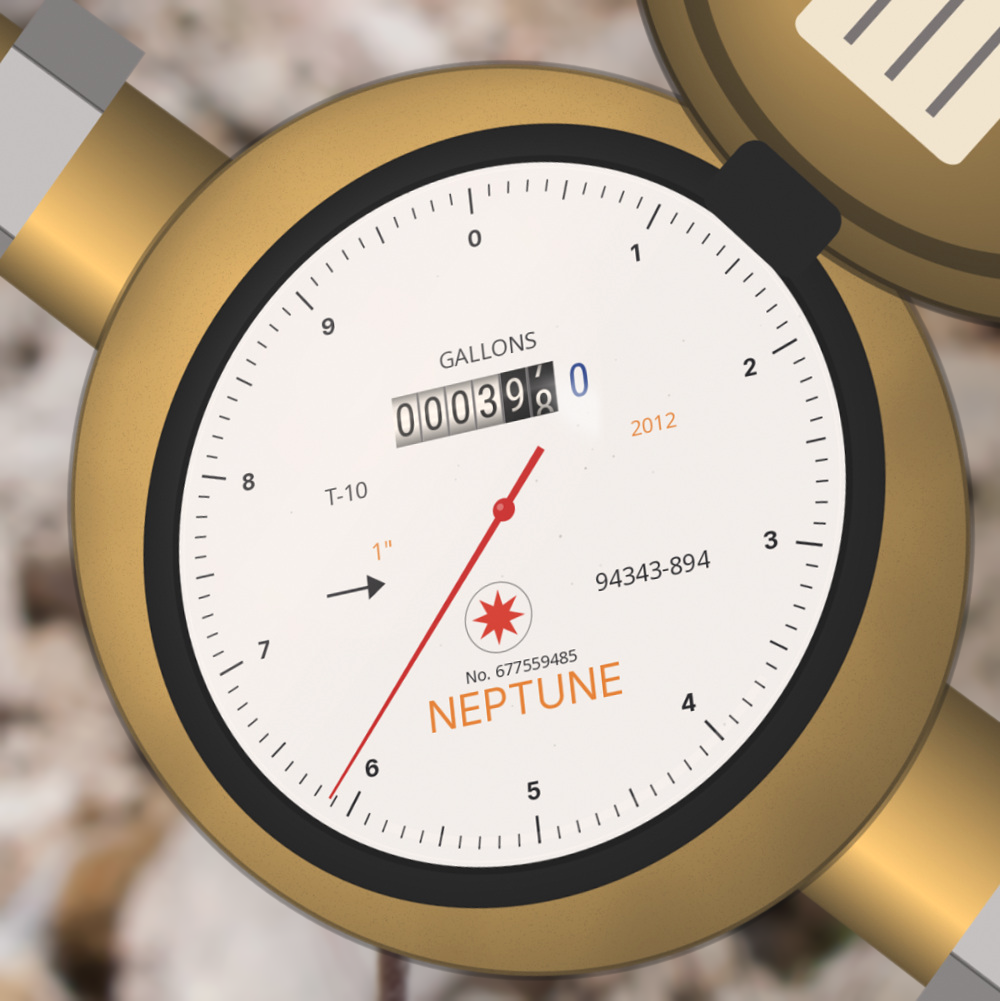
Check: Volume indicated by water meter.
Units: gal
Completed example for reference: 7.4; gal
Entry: 3976.1; gal
